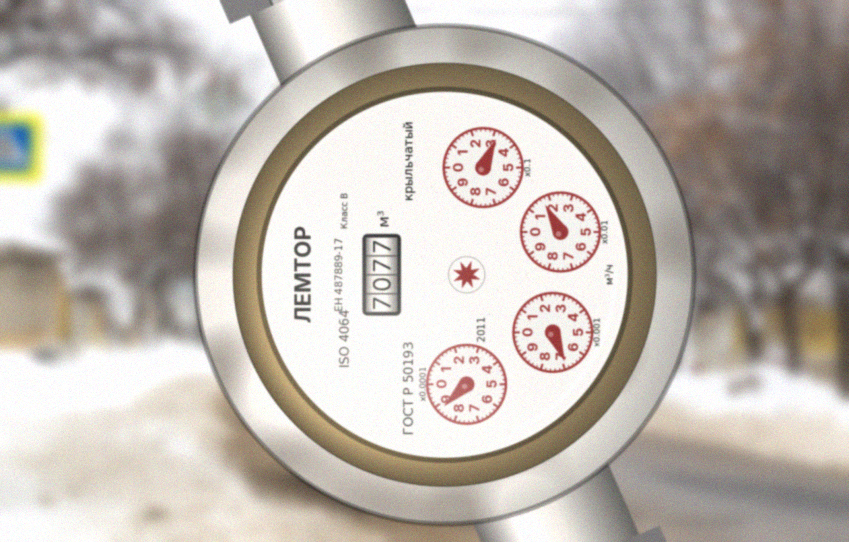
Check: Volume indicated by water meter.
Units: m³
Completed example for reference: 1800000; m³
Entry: 7077.3168; m³
